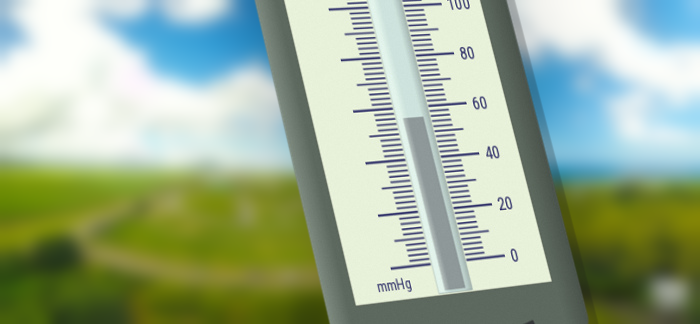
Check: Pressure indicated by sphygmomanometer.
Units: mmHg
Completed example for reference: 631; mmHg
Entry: 56; mmHg
